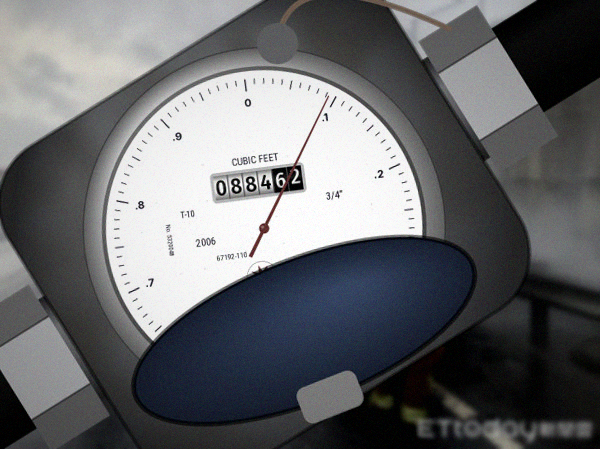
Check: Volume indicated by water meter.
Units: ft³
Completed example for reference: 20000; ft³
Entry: 88462.09; ft³
